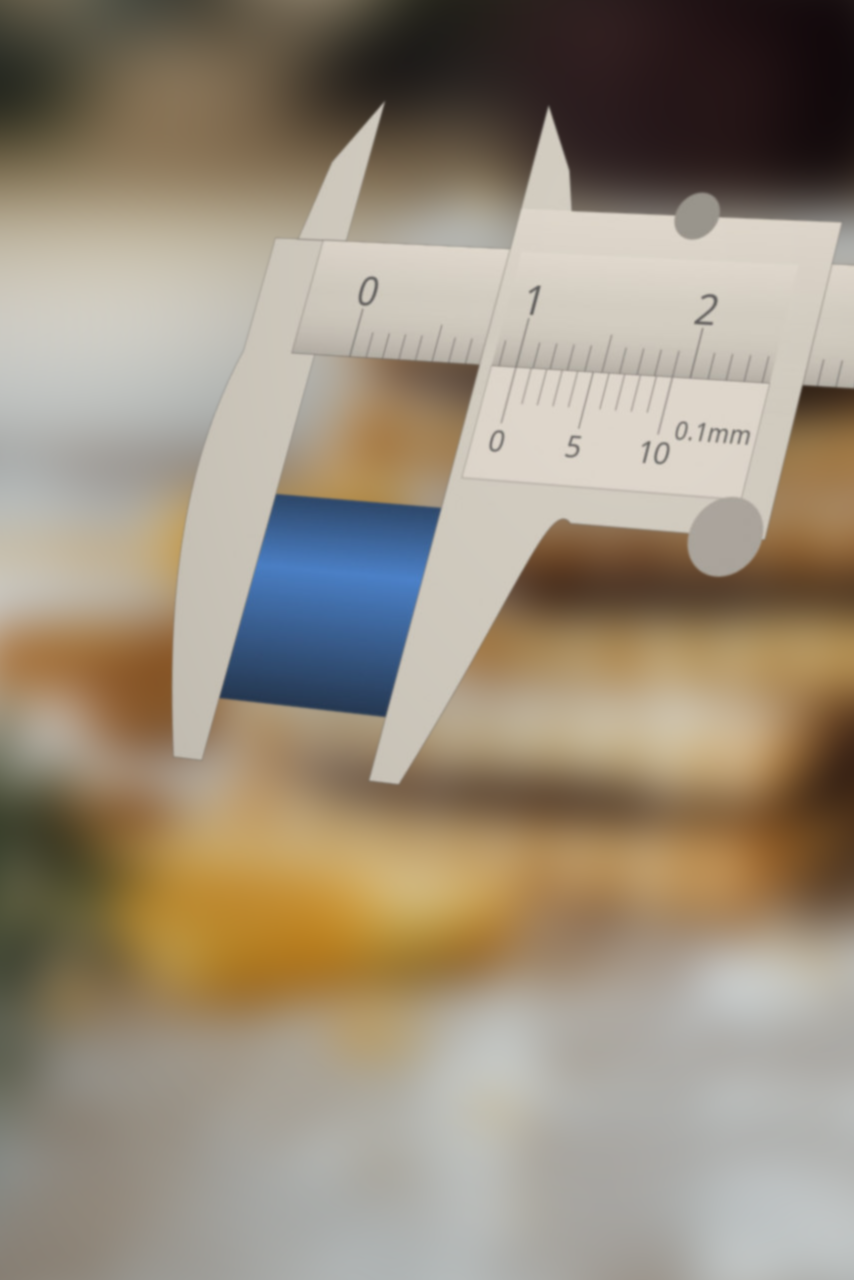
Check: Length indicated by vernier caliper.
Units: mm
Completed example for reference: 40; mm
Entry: 10.0; mm
